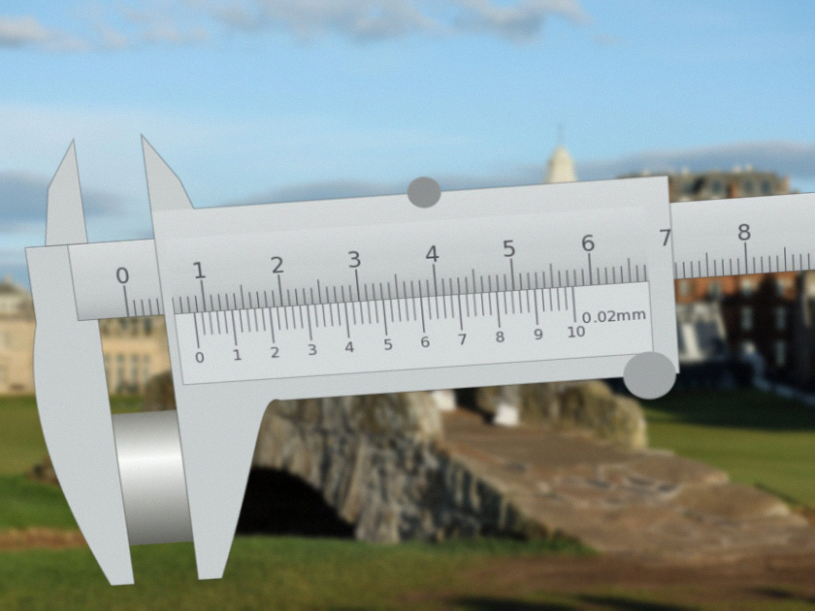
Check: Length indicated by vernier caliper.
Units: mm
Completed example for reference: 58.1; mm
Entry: 8.6; mm
